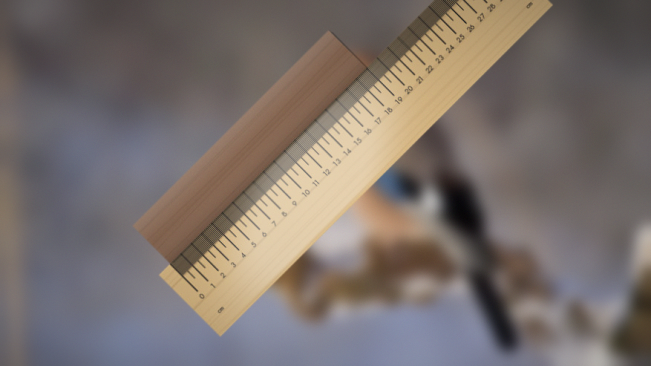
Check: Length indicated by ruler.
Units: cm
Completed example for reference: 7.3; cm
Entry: 19; cm
